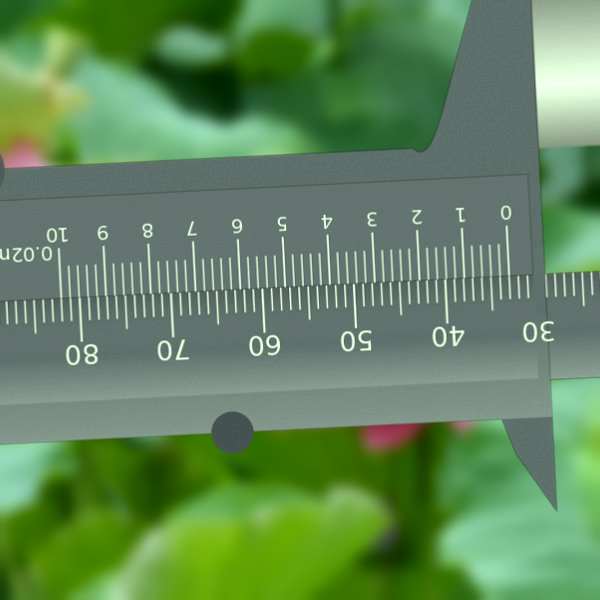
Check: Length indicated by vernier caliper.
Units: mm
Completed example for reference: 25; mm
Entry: 33.0; mm
